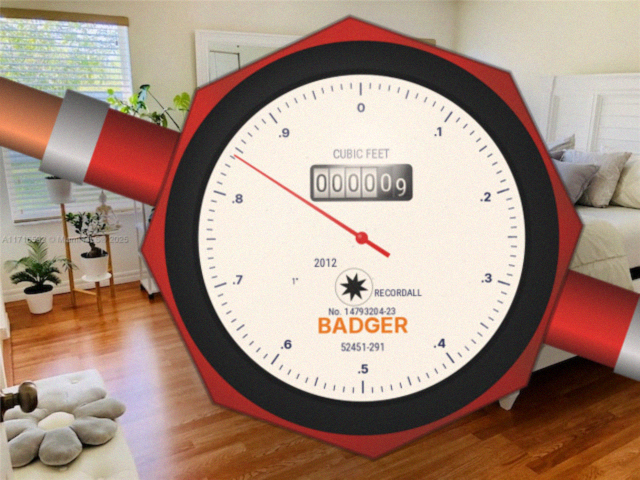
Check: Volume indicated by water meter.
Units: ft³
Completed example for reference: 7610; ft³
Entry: 8.84; ft³
